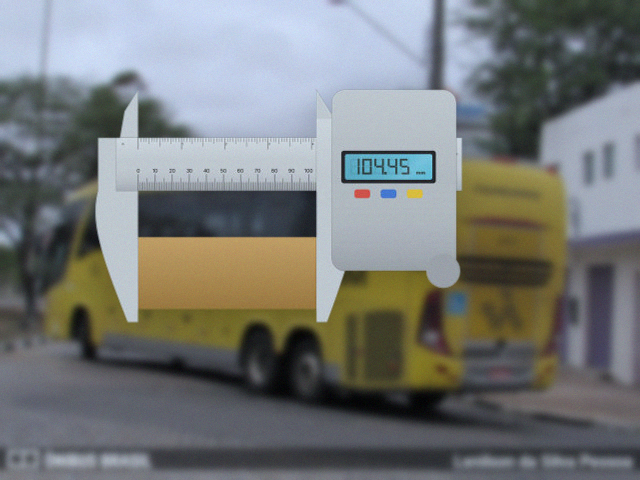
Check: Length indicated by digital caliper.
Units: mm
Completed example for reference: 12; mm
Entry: 104.45; mm
